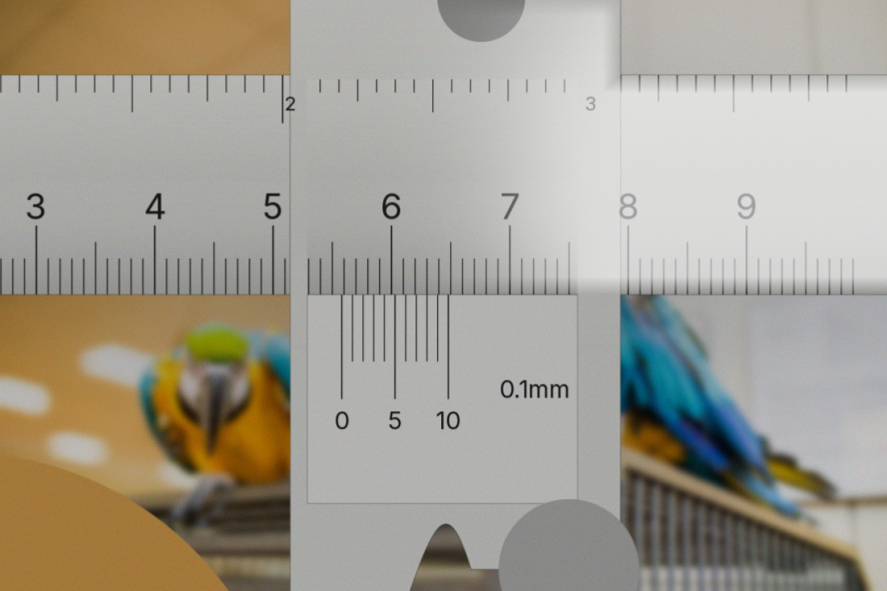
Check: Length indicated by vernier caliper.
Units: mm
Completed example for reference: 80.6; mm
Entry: 55.8; mm
